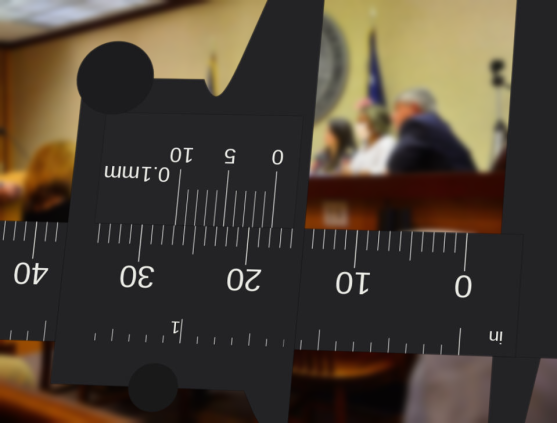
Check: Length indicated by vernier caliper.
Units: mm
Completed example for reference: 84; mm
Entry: 17.9; mm
